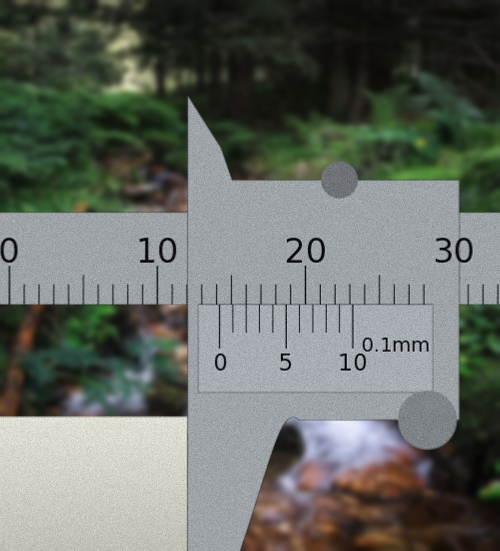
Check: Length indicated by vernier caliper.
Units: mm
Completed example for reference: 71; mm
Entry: 14.2; mm
